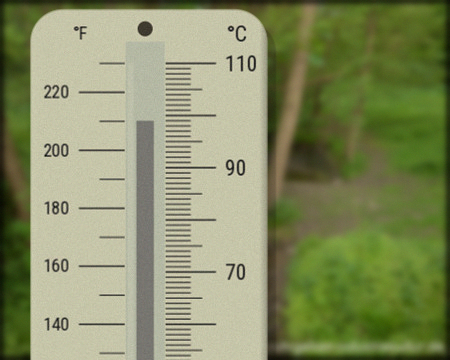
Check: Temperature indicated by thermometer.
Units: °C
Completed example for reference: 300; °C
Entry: 99; °C
